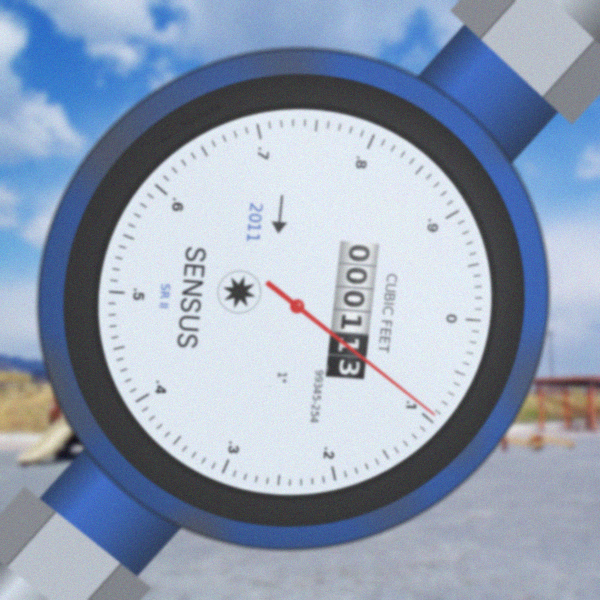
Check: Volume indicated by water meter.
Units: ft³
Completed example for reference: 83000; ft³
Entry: 113.09; ft³
